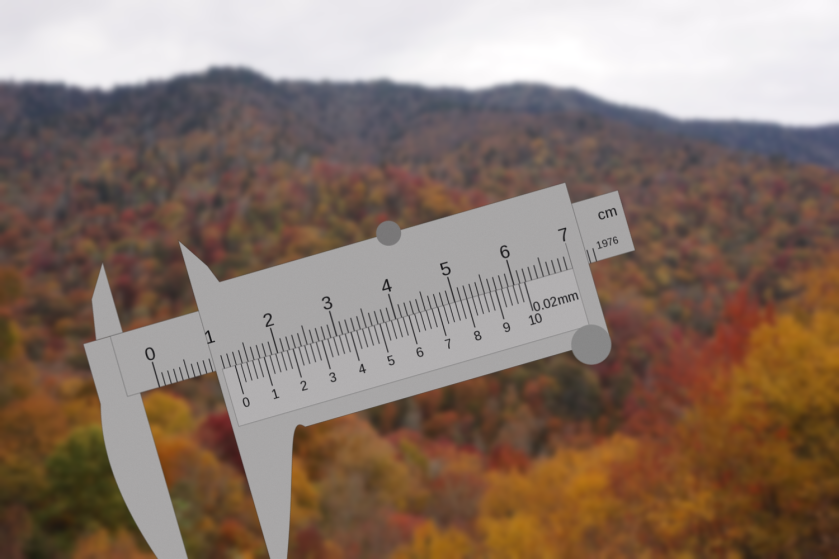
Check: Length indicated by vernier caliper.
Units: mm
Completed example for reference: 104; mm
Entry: 12.8; mm
